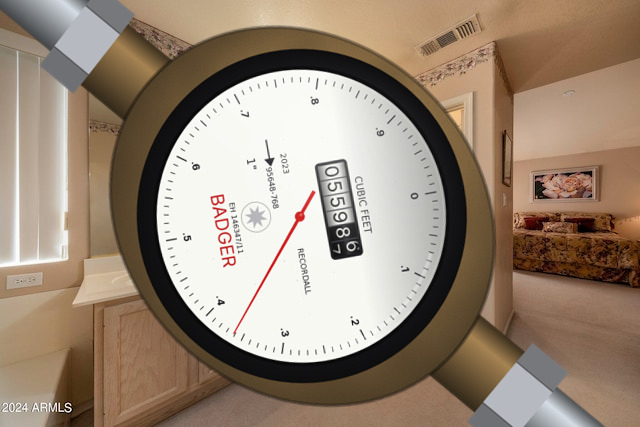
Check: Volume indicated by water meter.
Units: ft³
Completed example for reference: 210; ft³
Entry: 55986.36; ft³
